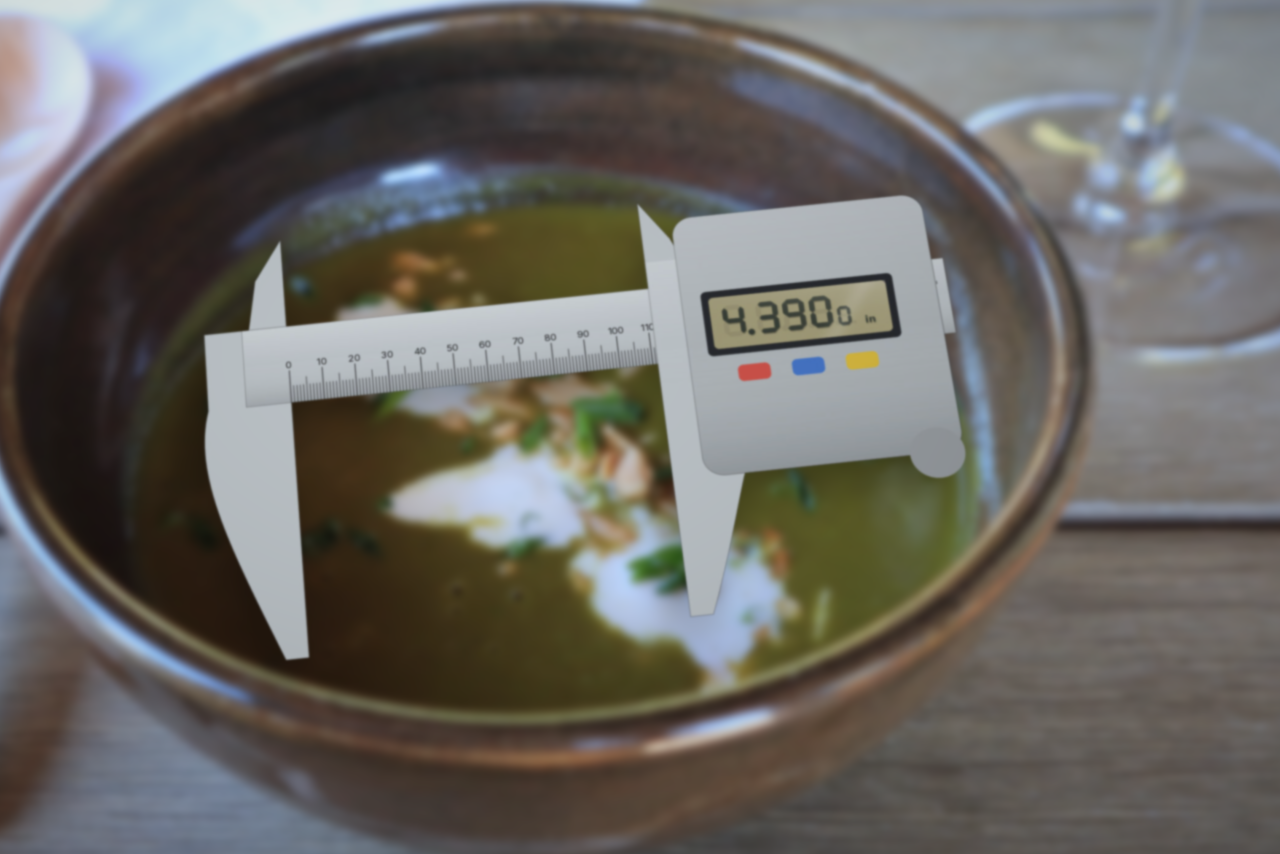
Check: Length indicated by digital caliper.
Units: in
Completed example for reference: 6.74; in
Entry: 4.3900; in
